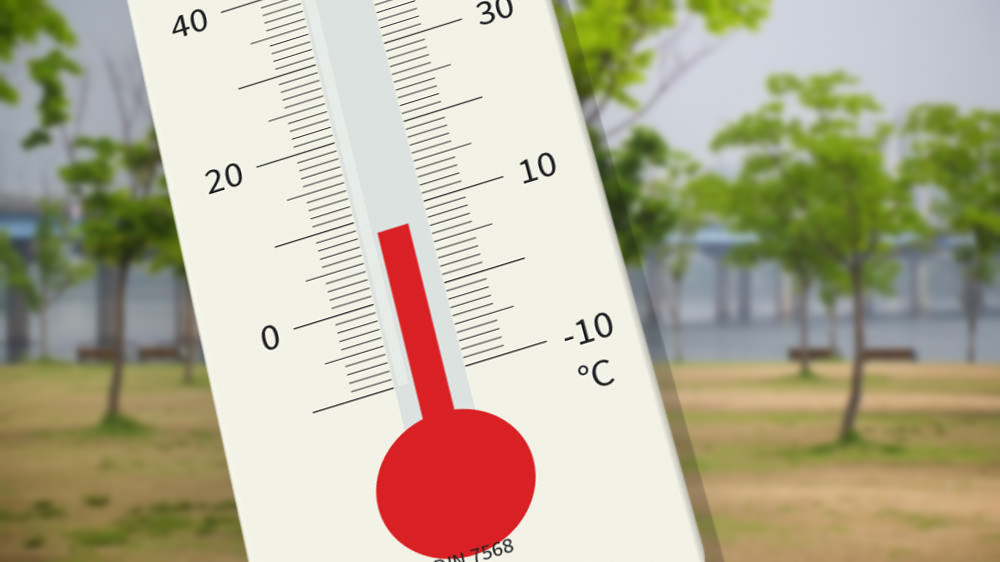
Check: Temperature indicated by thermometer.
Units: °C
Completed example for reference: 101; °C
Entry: 8; °C
